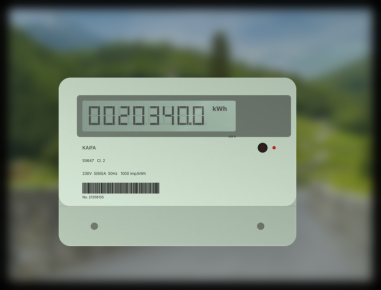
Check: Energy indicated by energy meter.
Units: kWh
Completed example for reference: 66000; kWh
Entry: 20340.0; kWh
